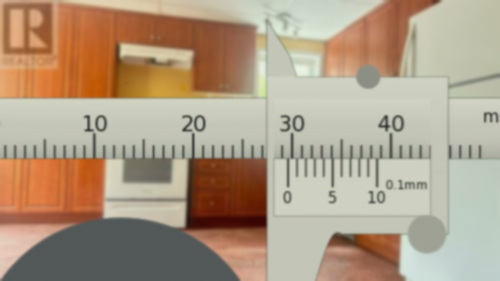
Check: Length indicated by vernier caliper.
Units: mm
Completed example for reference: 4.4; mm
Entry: 29.6; mm
